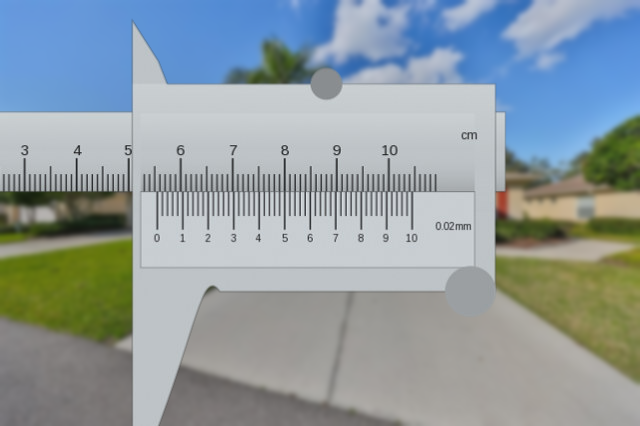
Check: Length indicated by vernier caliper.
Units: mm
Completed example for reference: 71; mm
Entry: 55.5; mm
